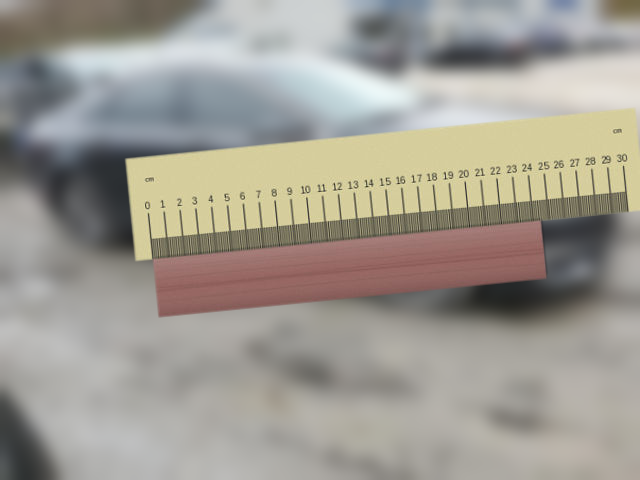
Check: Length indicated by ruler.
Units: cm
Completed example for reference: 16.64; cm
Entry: 24.5; cm
